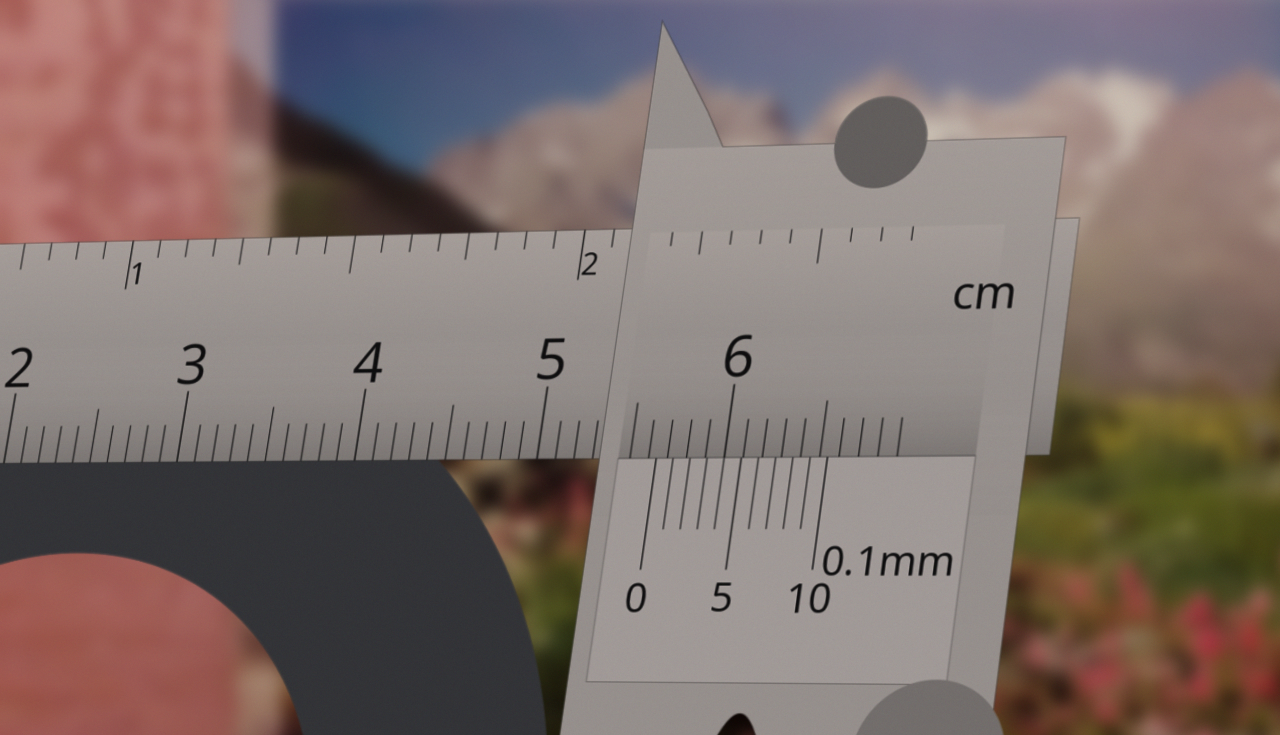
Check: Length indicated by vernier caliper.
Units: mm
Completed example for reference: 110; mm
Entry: 56.4; mm
